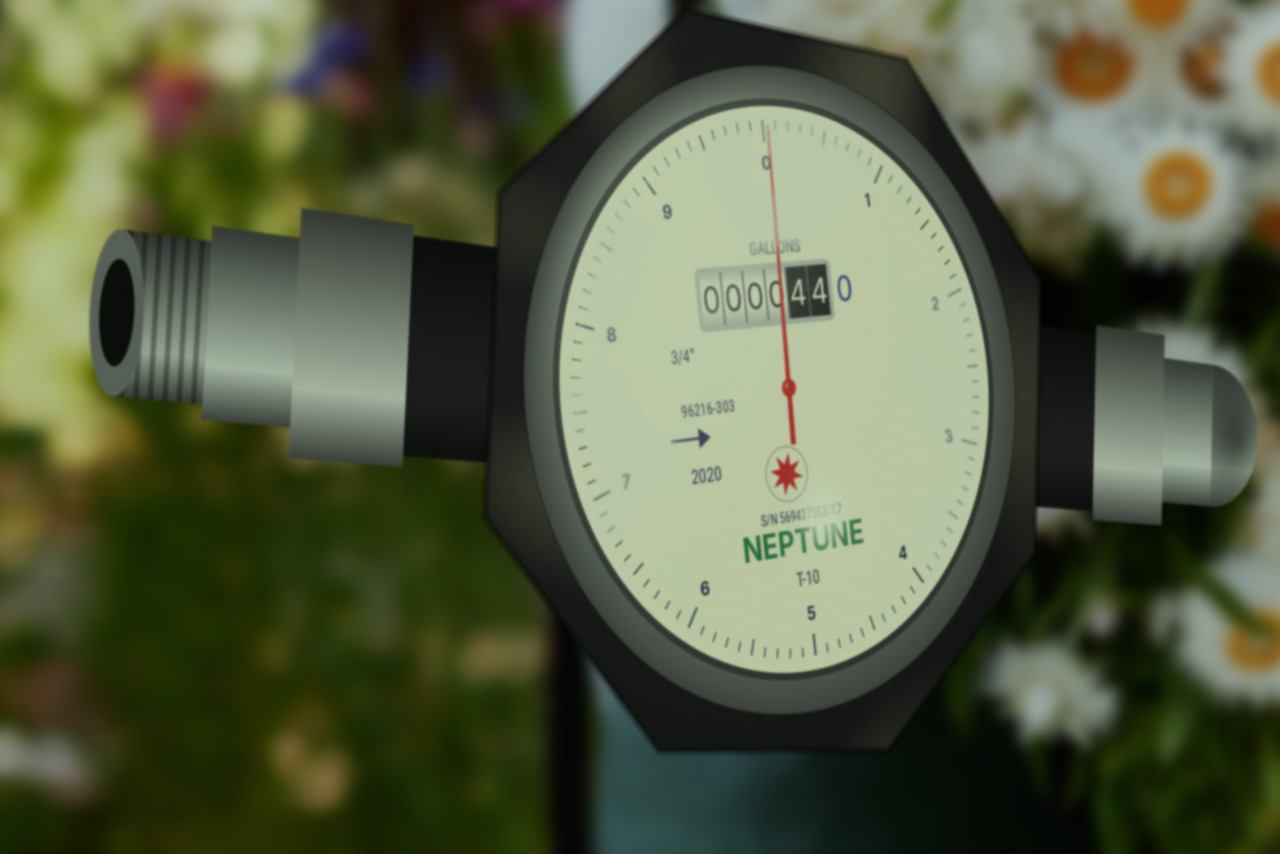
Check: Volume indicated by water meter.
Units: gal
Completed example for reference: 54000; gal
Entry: 440.0; gal
